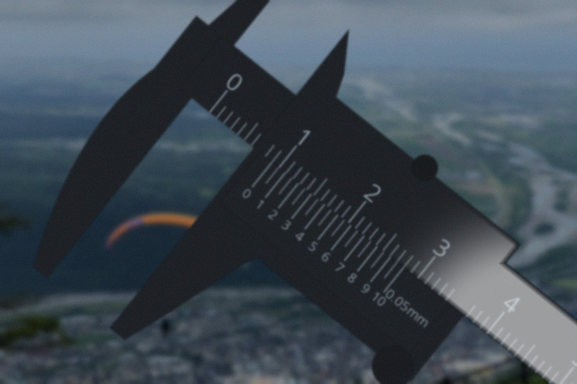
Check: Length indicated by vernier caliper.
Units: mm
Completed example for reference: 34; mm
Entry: 9.0; mm
